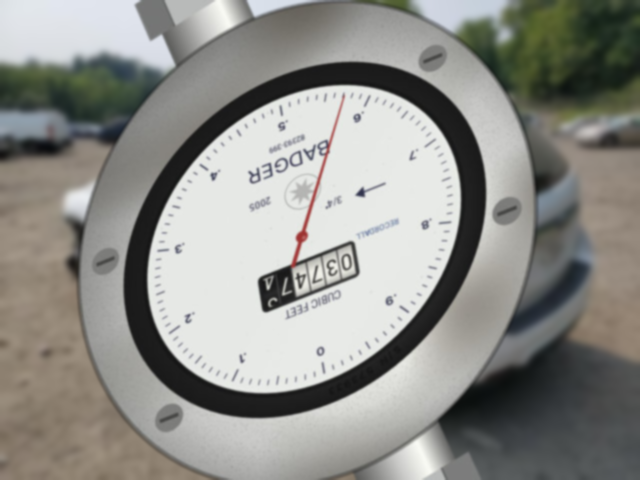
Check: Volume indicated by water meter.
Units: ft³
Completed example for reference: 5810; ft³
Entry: 37473.57; ft³
